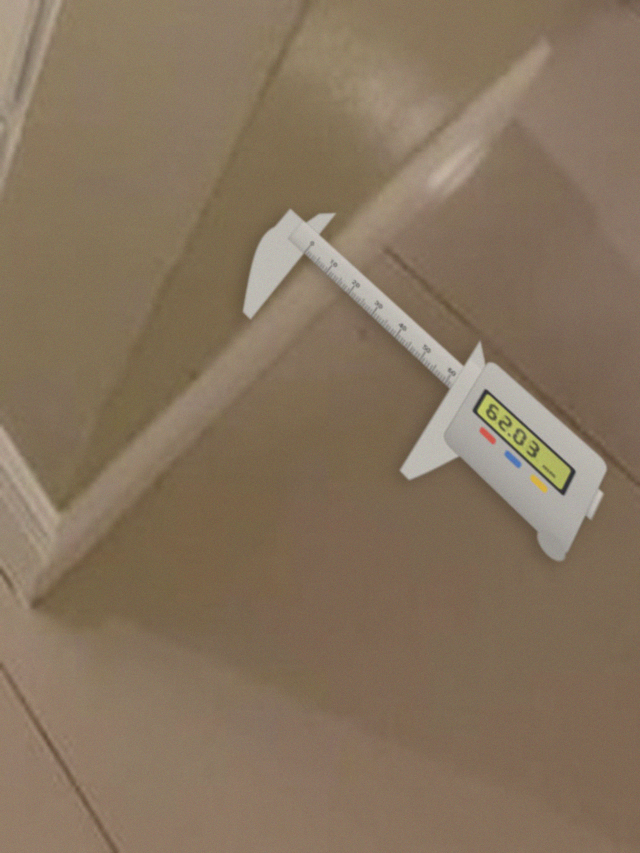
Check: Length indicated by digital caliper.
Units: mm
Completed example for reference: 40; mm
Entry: 62.03; mm
